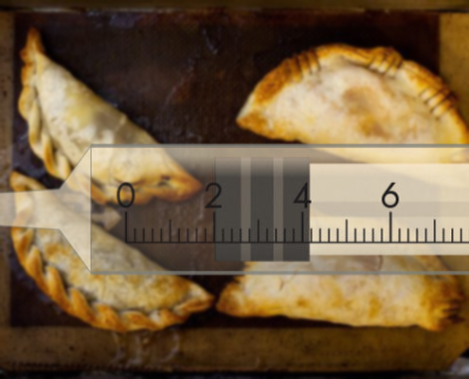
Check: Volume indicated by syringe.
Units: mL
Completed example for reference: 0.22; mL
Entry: 2; mL
